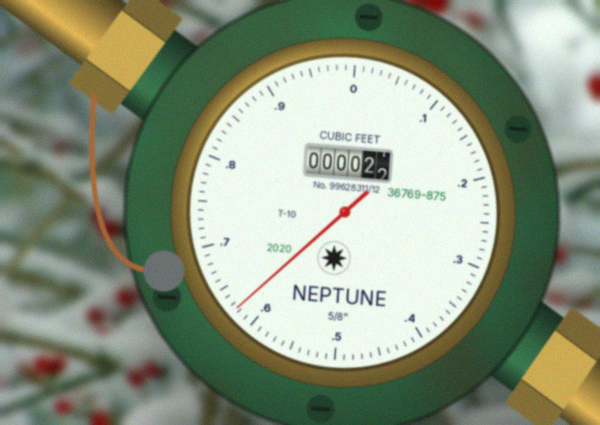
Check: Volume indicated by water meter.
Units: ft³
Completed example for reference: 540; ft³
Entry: 21.62; ft³
